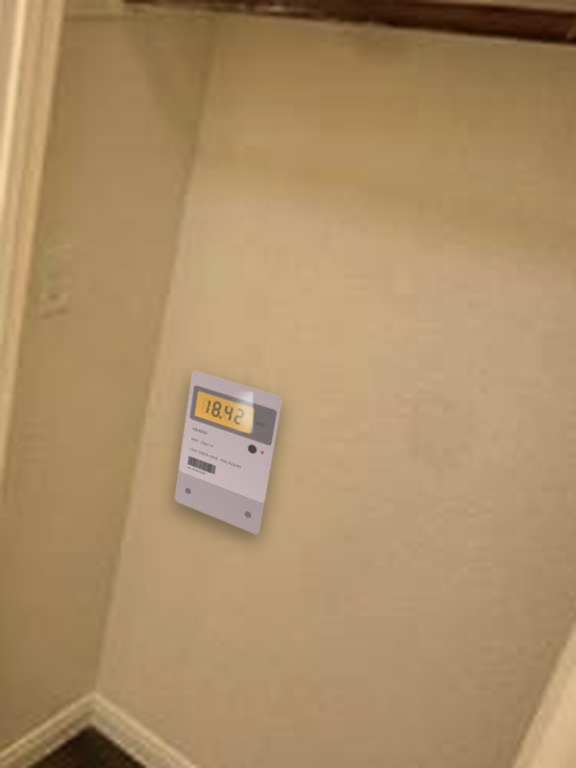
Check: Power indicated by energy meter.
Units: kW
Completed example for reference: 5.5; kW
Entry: 18.42; kW
